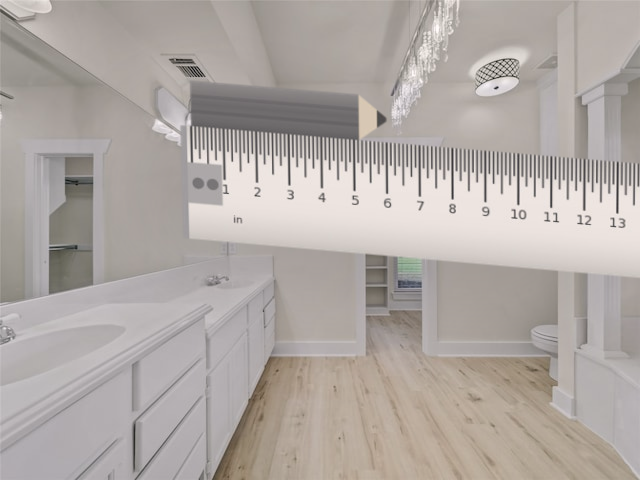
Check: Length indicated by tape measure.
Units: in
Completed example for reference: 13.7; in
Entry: 6; in
